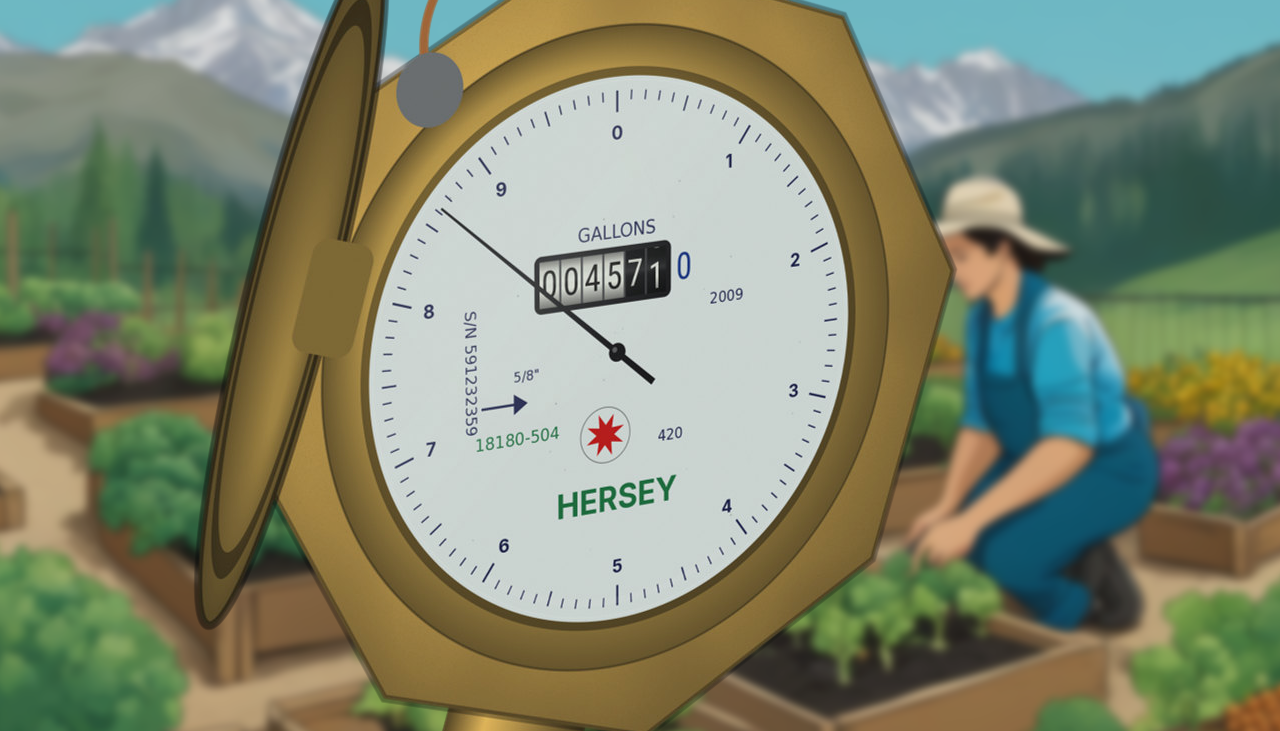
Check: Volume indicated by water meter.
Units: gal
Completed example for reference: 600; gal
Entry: 45708.6; gal
